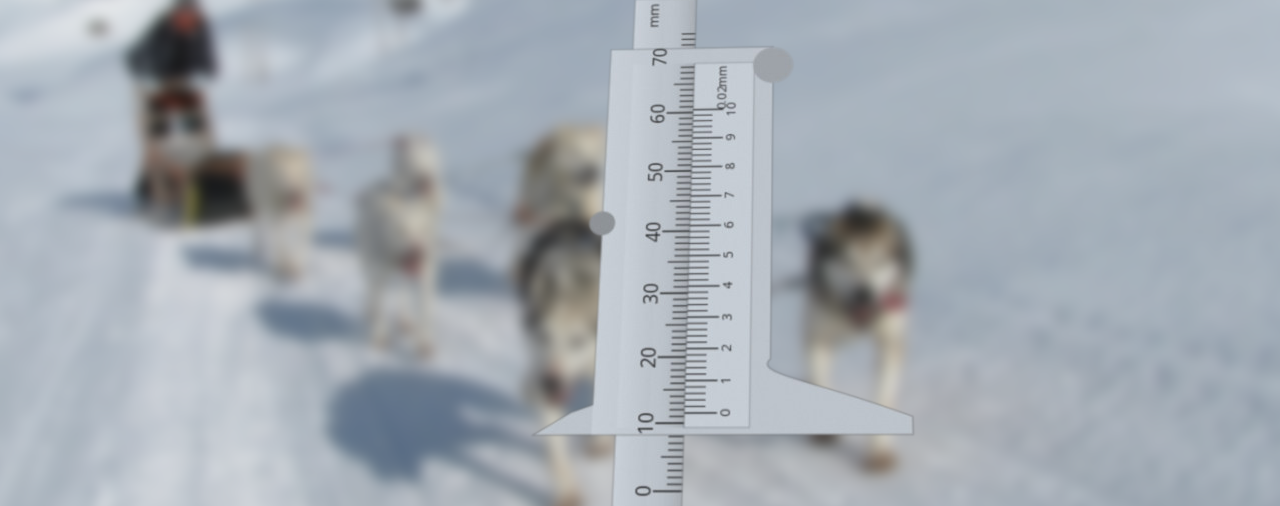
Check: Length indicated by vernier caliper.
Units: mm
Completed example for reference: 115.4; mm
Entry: 11.5; mm
